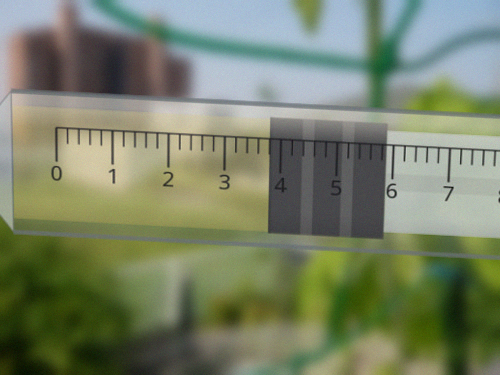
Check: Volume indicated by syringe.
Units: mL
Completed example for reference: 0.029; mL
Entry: 3.8; mL
